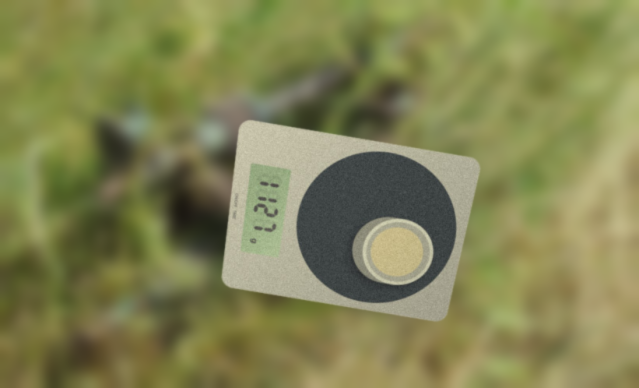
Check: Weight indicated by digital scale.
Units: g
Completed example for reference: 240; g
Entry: 1127; g
